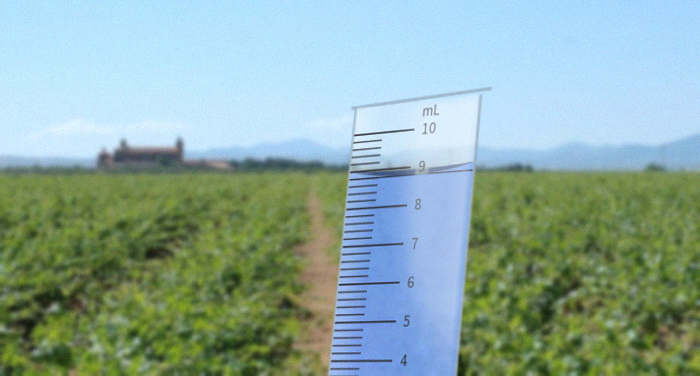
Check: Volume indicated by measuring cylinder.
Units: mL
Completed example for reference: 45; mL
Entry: 8.8; mL
